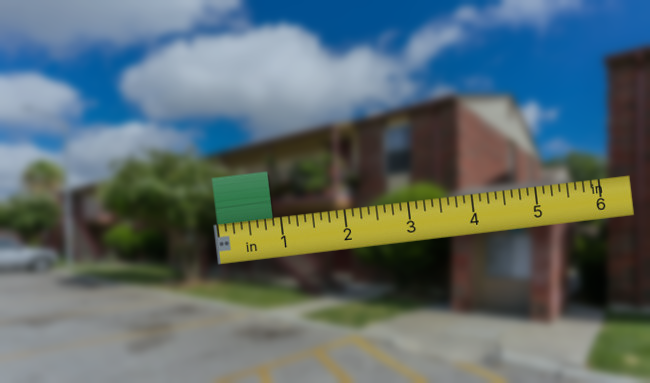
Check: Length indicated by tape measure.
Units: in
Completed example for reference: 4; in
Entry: 0.875; in
